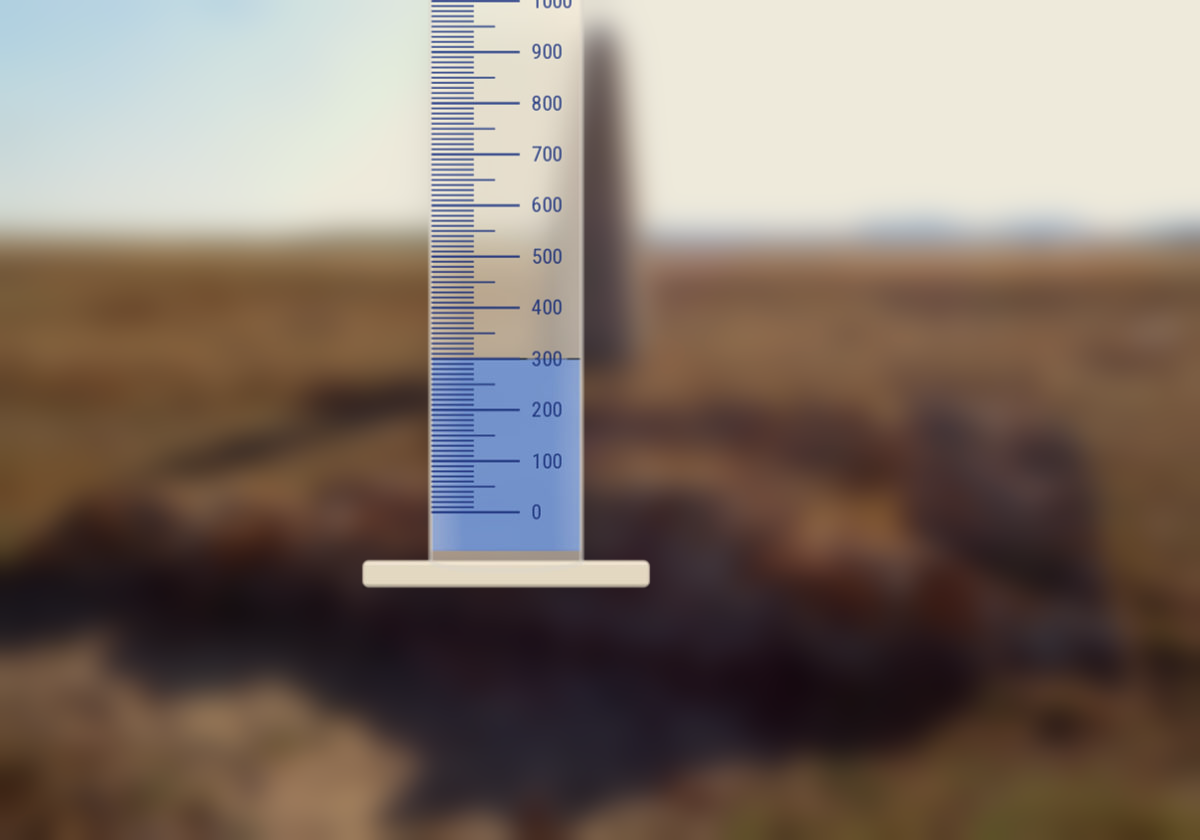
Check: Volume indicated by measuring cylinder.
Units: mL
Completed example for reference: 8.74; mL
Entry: 300; mL
